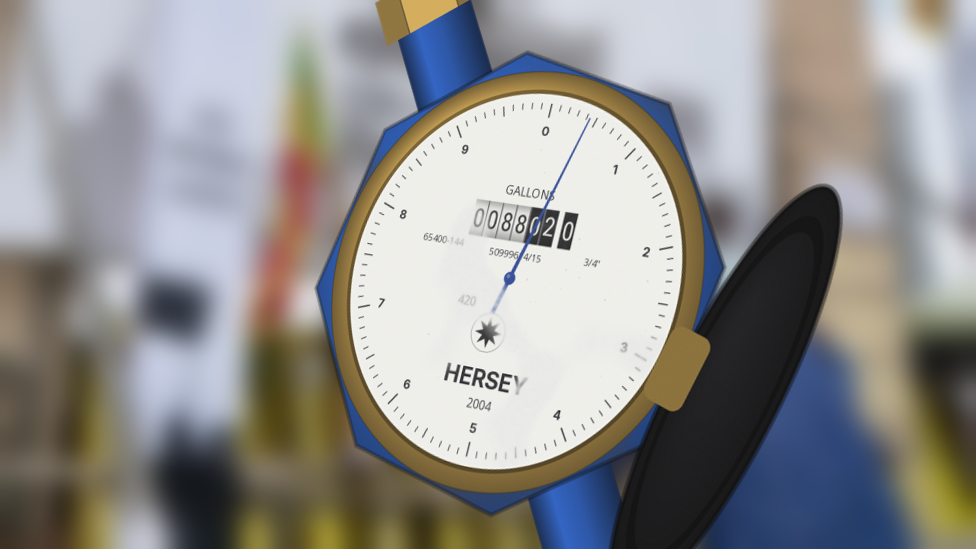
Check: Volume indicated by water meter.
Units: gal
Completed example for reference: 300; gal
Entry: 88020.4; gal
